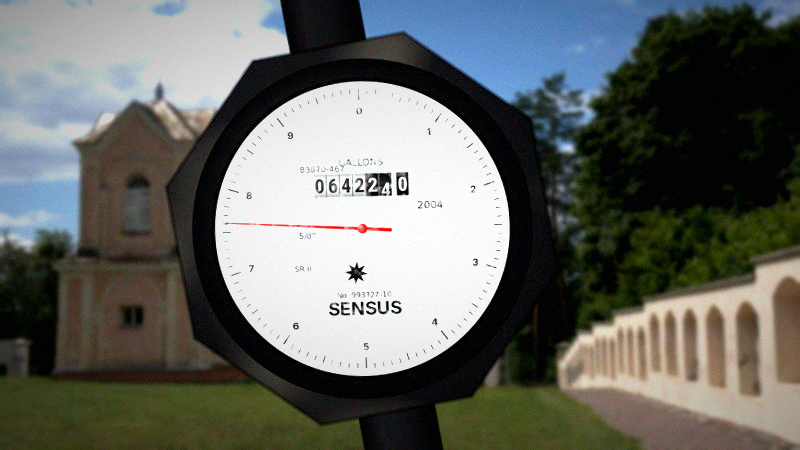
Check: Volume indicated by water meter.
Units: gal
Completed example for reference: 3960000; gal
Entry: 642237.6; gal
